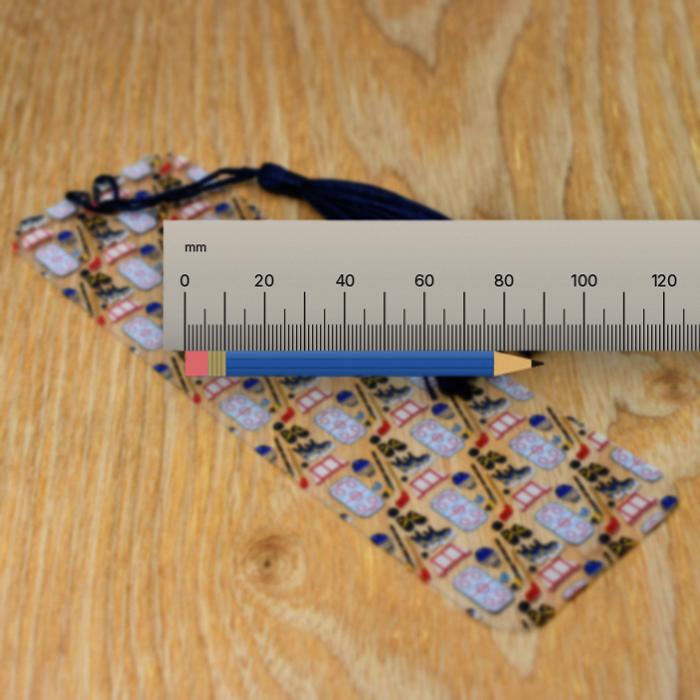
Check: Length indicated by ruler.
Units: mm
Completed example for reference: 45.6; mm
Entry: 90; mm
